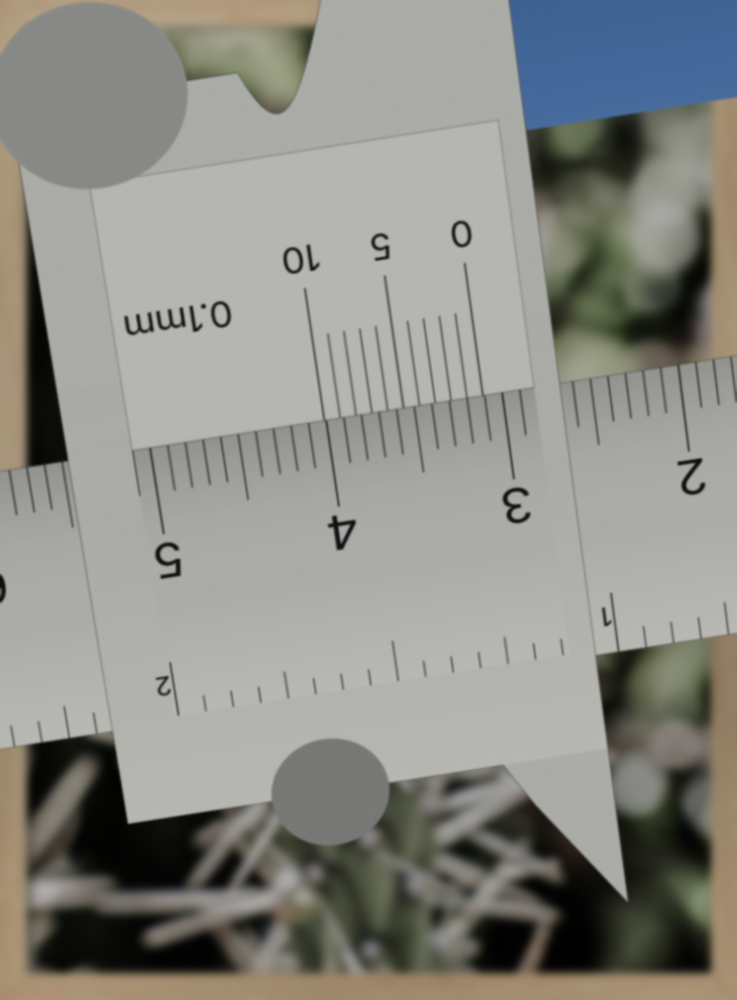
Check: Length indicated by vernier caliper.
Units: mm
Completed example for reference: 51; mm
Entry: 31.1; mm
